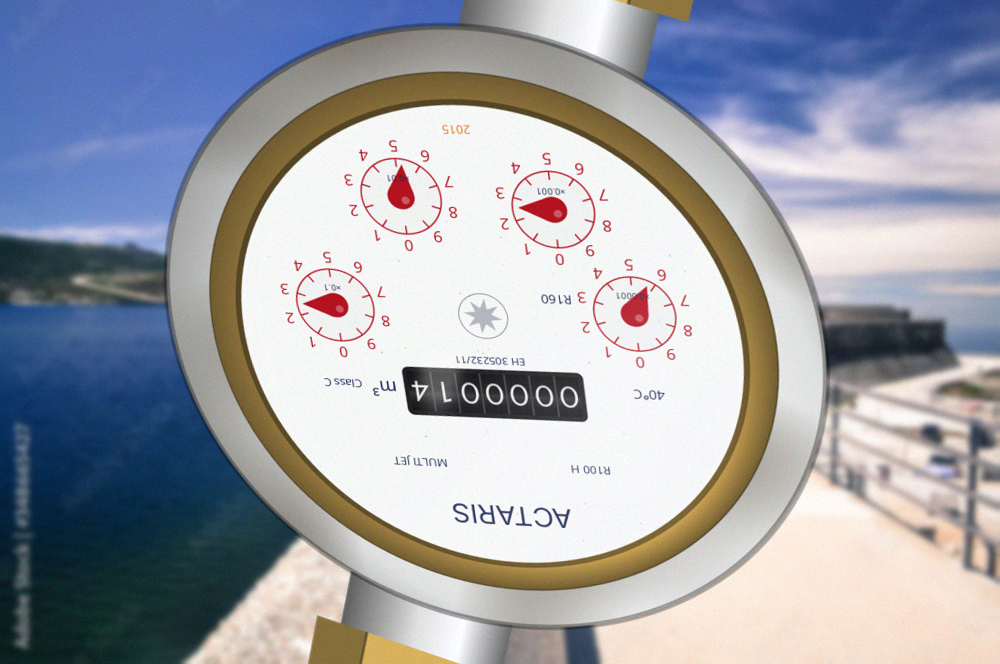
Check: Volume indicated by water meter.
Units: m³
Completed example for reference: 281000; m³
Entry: 14.2525; m³
